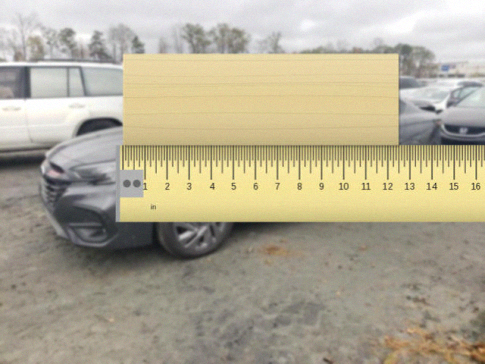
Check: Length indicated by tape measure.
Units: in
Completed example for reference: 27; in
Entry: 12.5; in
